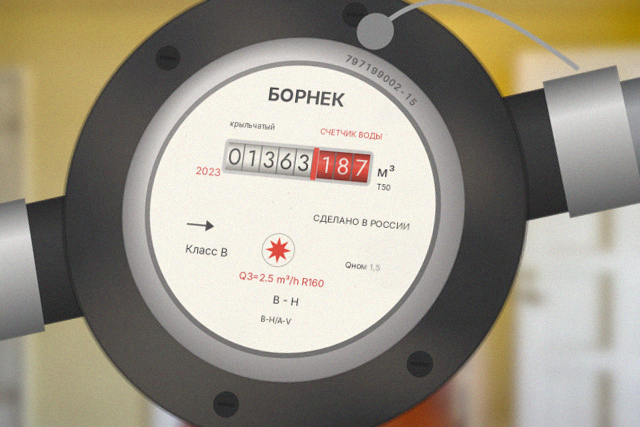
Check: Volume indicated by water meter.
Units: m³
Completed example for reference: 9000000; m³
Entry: 1363.187; m³
